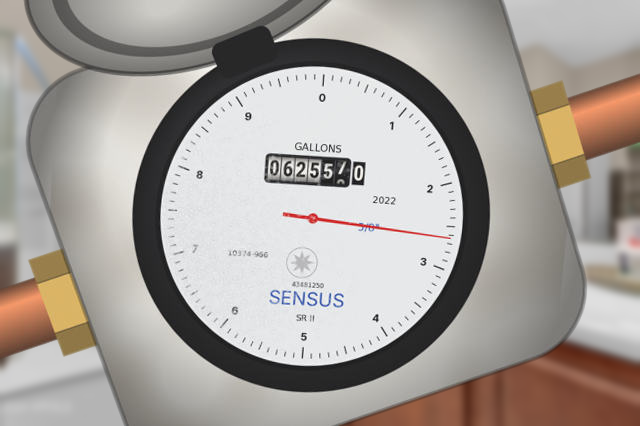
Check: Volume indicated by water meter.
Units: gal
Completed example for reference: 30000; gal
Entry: 625572.6; gal
